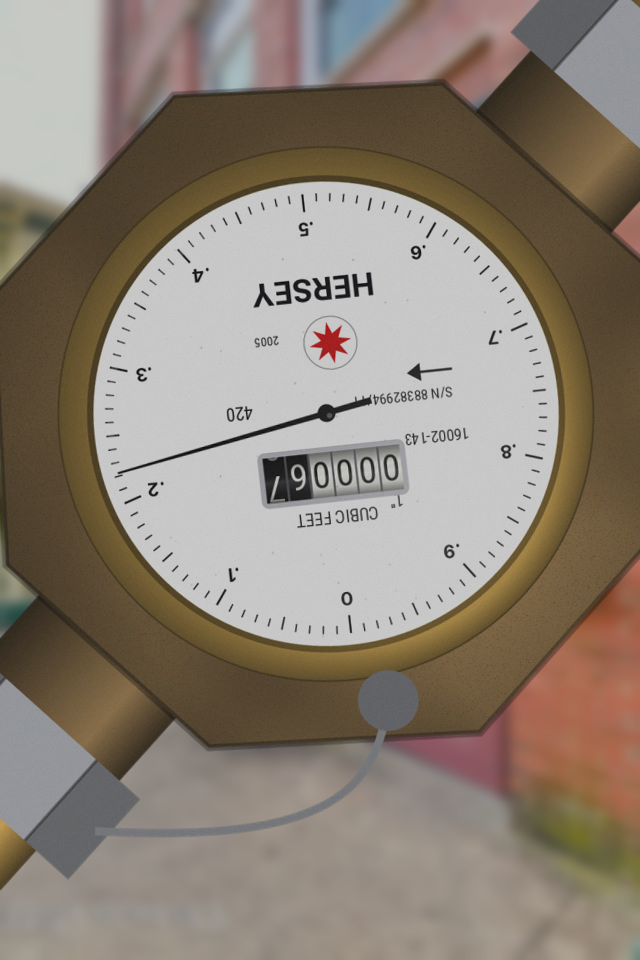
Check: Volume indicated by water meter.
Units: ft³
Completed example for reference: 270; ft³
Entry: 67.22; ft³
